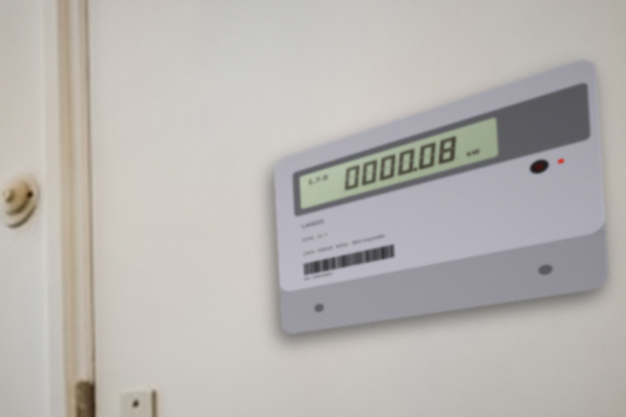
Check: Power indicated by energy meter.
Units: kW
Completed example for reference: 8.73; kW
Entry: 0.08; kW
